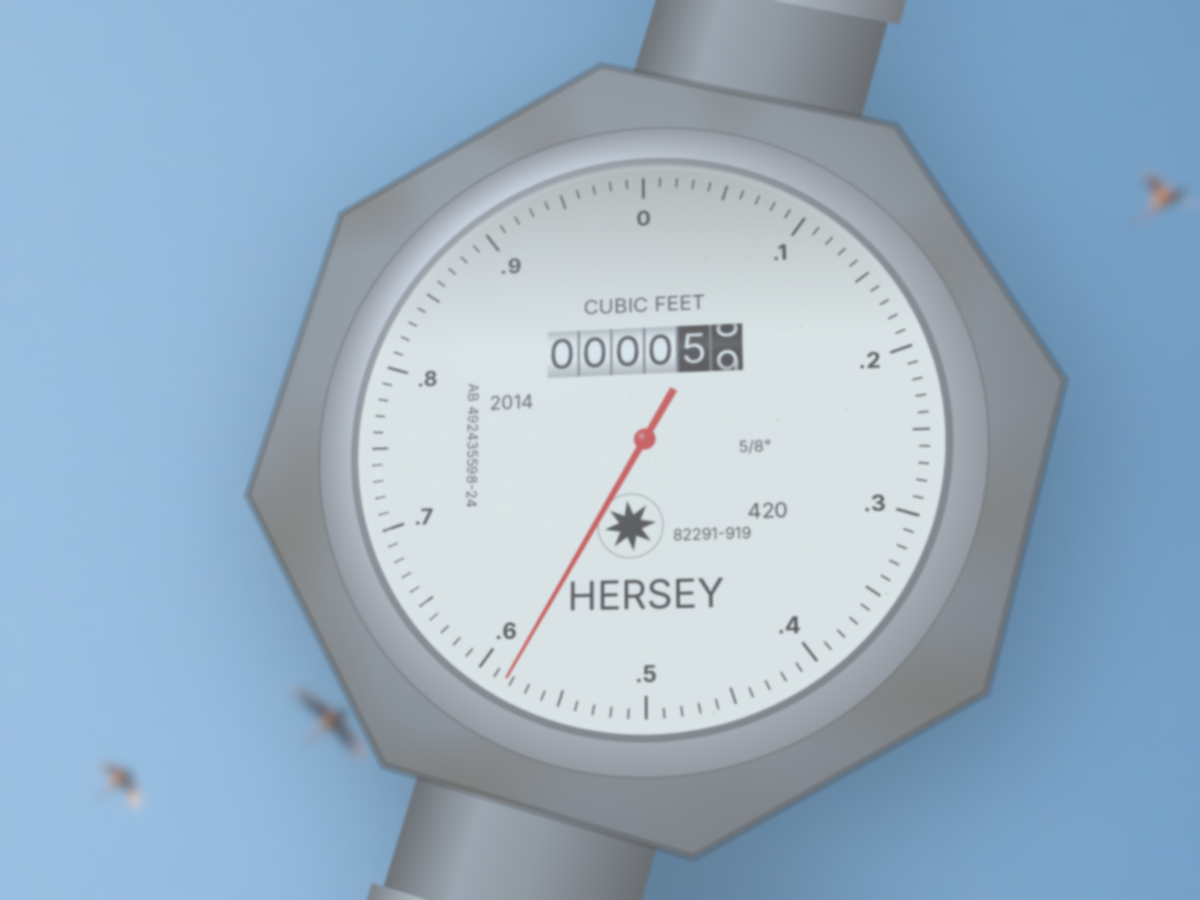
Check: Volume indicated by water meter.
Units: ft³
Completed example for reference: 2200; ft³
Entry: 58.58; ft³
